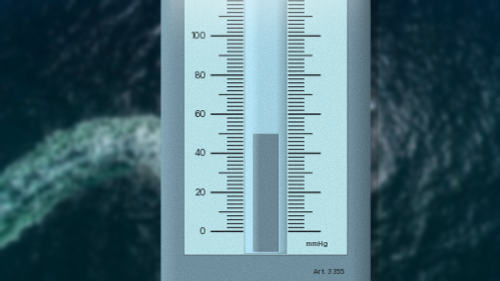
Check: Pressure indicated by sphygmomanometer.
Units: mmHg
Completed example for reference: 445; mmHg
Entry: 50; mmHg
